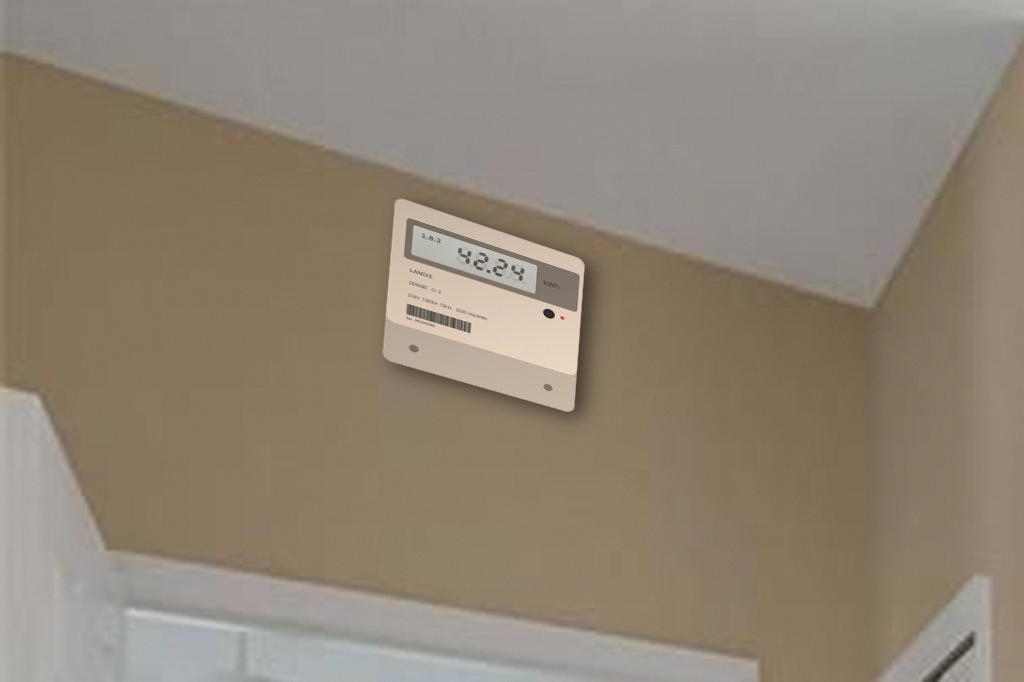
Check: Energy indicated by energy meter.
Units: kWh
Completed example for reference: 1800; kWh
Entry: 42.24; kWh
